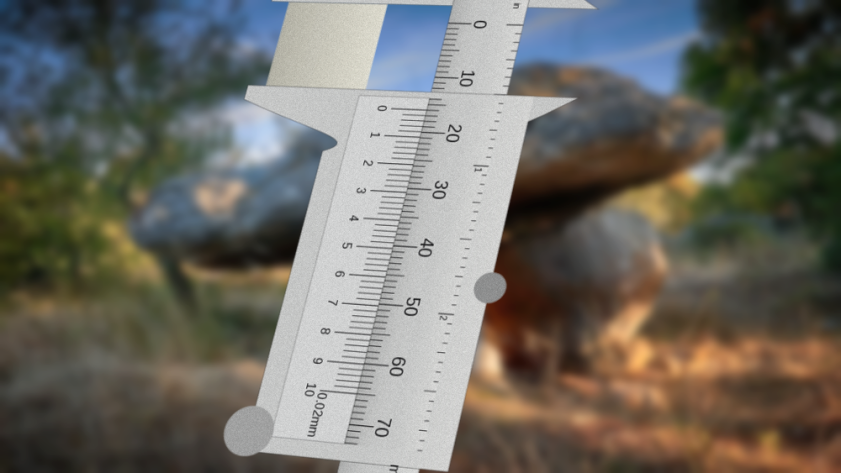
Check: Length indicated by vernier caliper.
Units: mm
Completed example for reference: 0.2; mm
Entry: 16.0; mm
